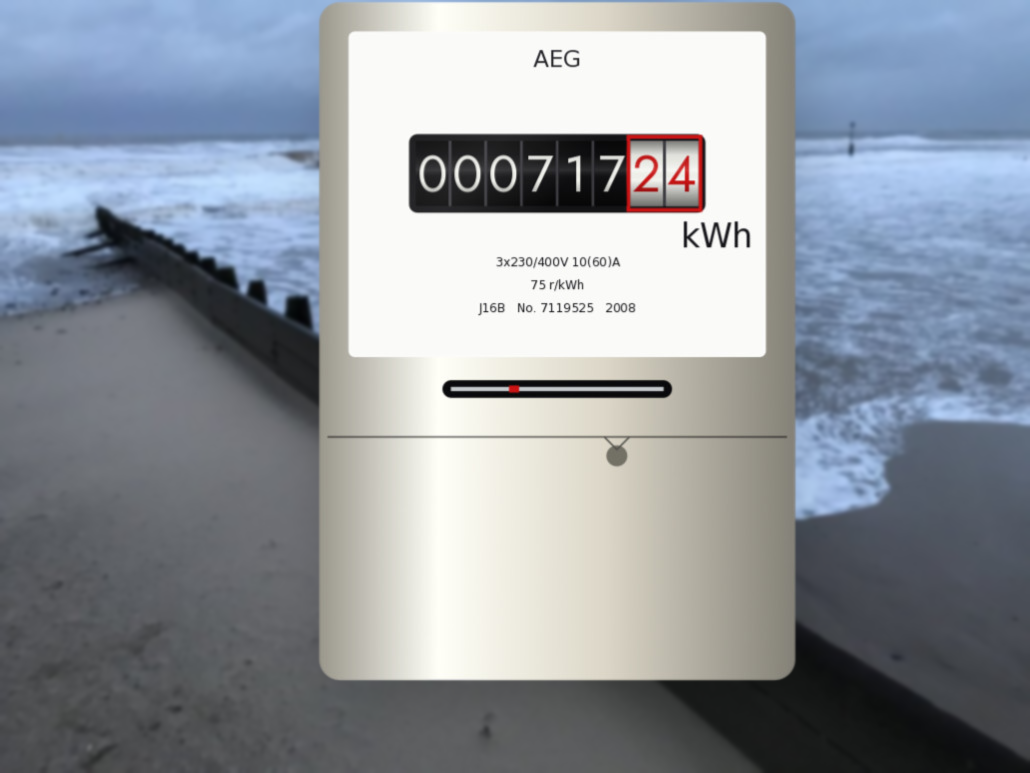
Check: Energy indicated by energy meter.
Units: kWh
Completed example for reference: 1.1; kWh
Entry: 717.24; kWh
